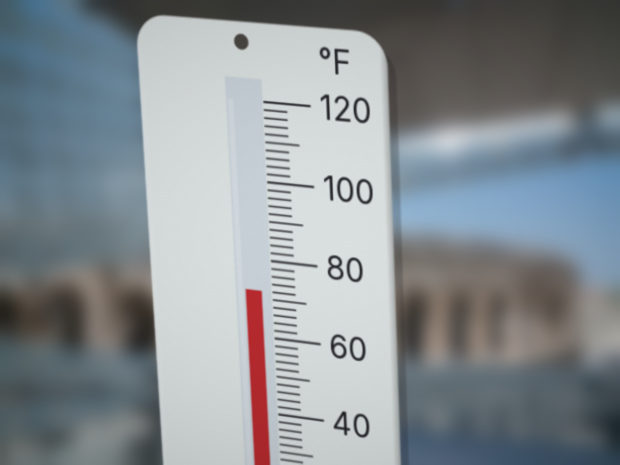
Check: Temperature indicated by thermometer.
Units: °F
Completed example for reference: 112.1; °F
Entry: 72; °F
